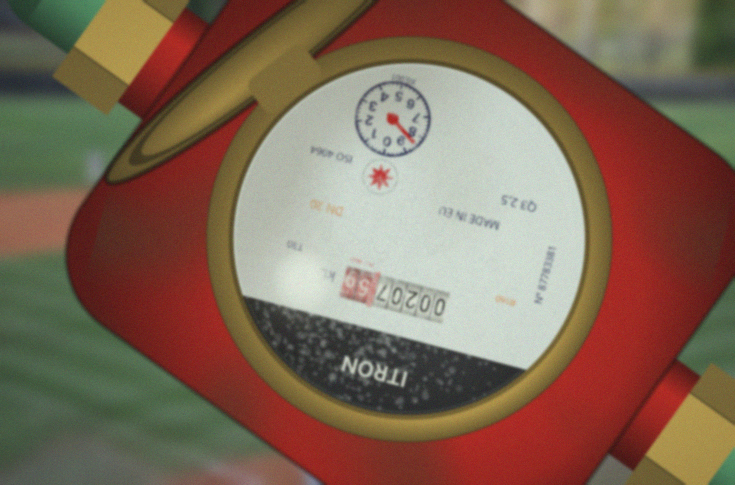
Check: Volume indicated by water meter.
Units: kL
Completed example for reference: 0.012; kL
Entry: 207.588; kL
